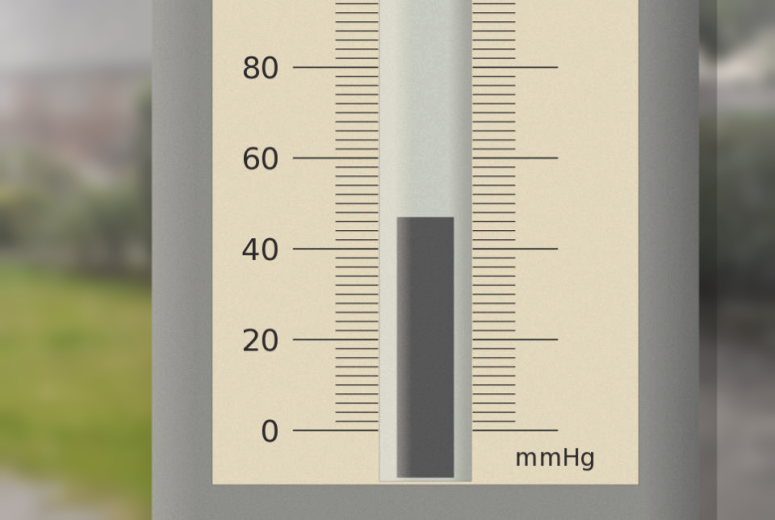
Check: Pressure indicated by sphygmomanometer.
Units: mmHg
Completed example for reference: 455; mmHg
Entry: 47; mmHg
